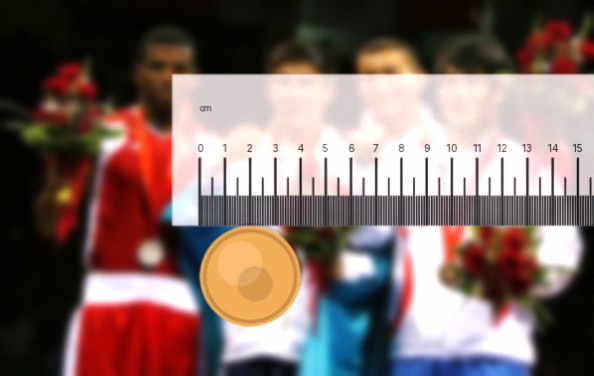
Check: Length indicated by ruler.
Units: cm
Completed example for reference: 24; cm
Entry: 4; cm
